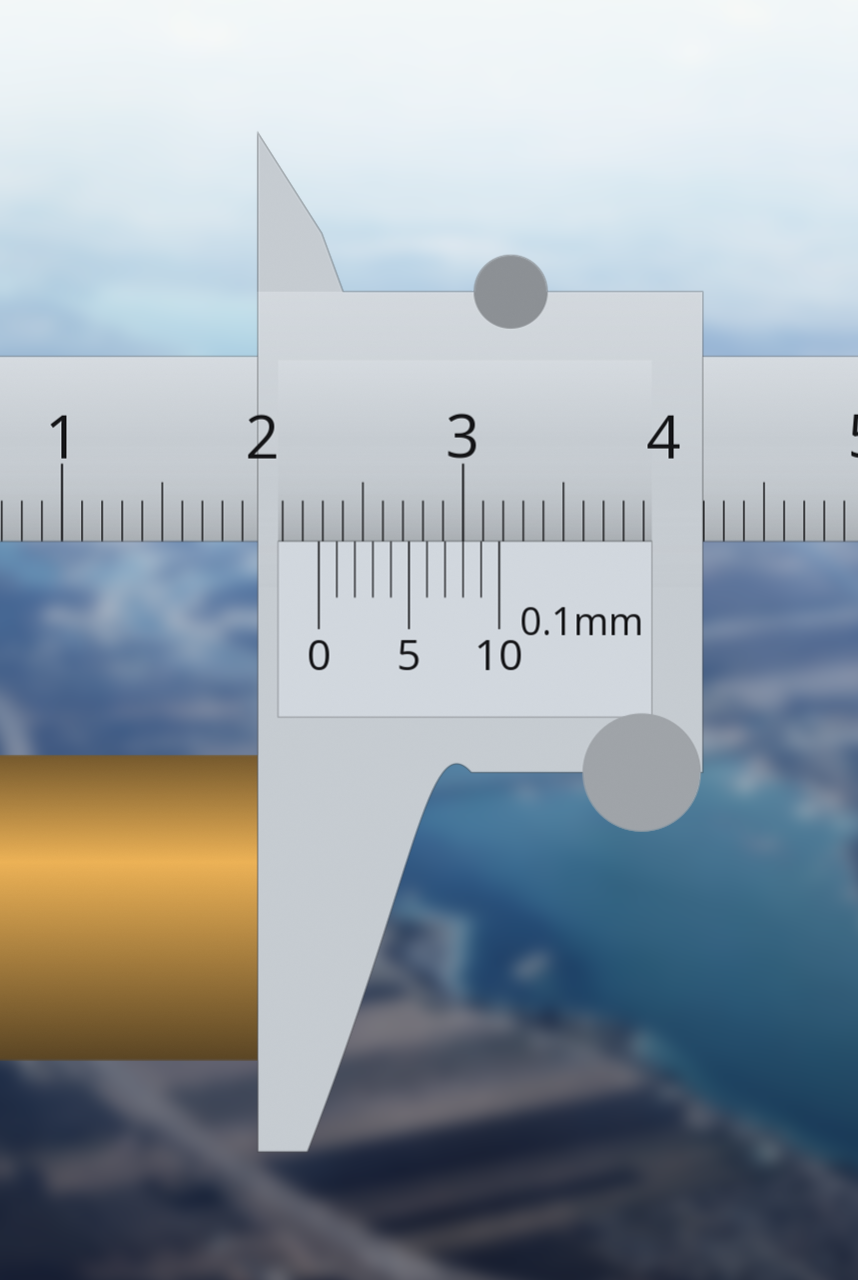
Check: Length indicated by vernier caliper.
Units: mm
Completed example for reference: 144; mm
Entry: 22.8; mm
